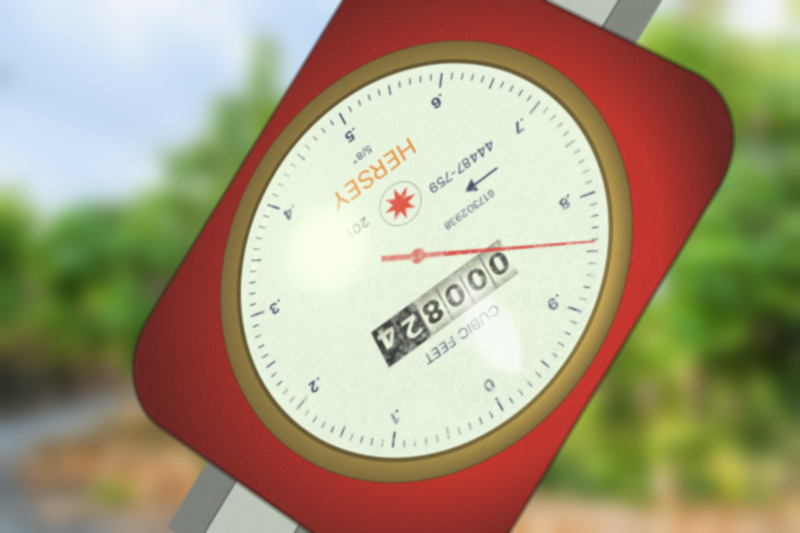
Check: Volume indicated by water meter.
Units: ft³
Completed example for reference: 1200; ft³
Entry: 823.84; ft³
